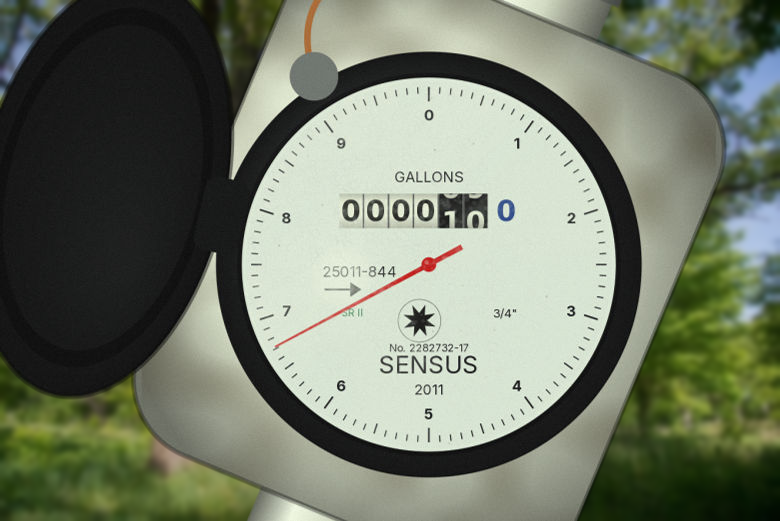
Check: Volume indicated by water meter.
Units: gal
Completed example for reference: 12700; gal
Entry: 96.7; gal
